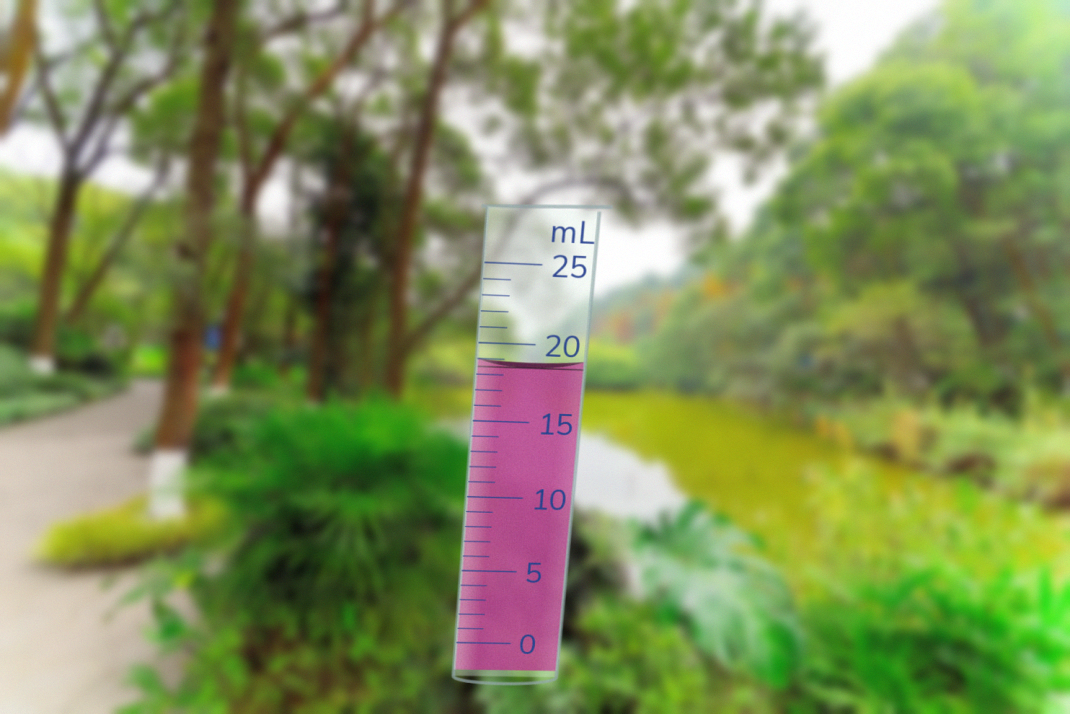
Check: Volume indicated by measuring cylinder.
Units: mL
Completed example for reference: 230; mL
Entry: 18.5; mL
